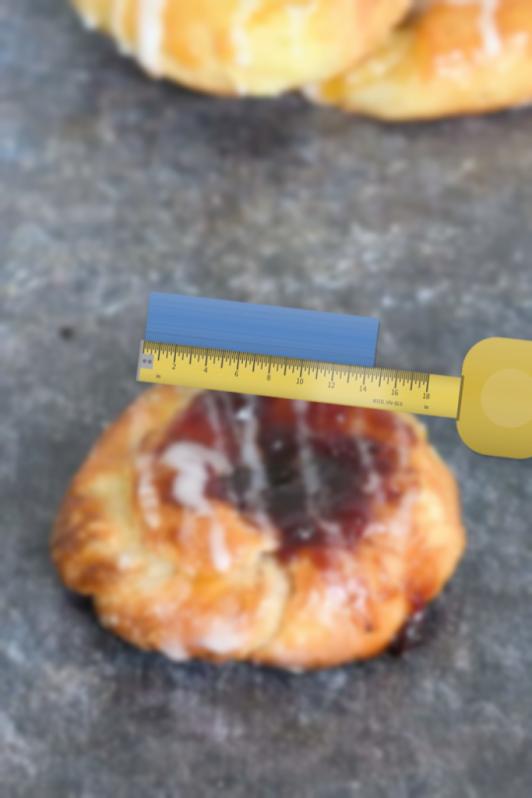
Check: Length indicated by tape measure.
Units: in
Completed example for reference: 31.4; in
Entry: 14.5; in
